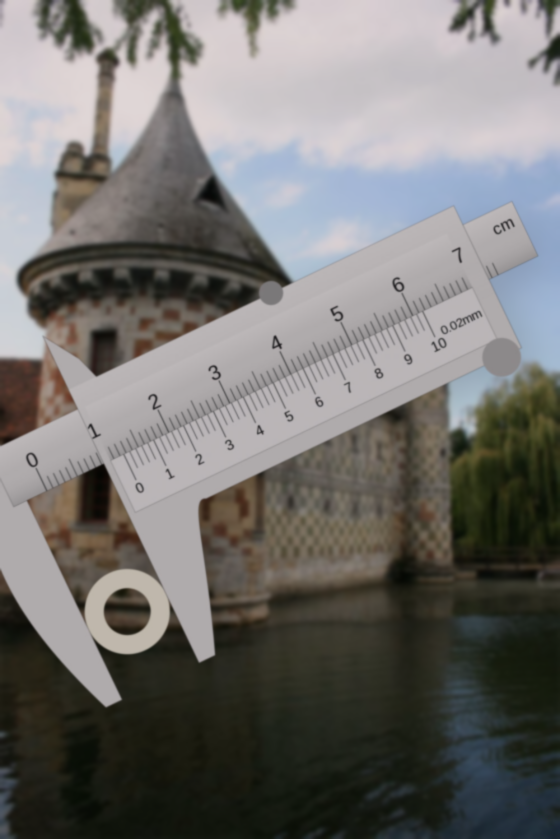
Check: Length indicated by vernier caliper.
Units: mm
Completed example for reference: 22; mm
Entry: 12.6; mm
